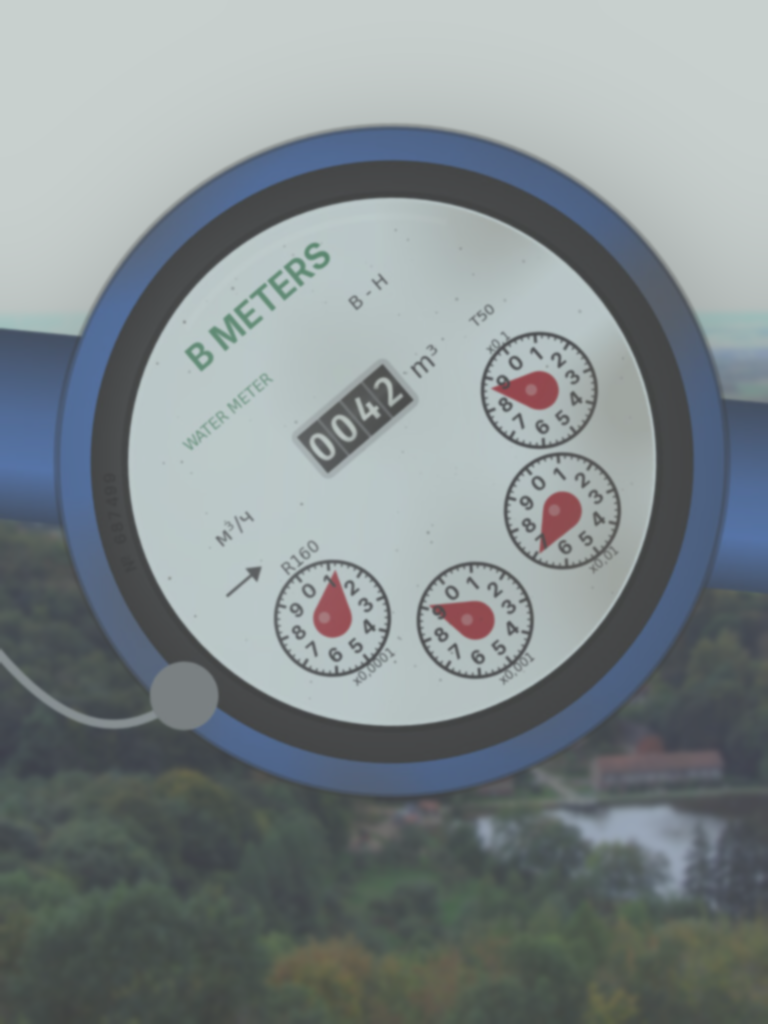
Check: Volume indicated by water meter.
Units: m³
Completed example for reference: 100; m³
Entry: 42.8691; m³
